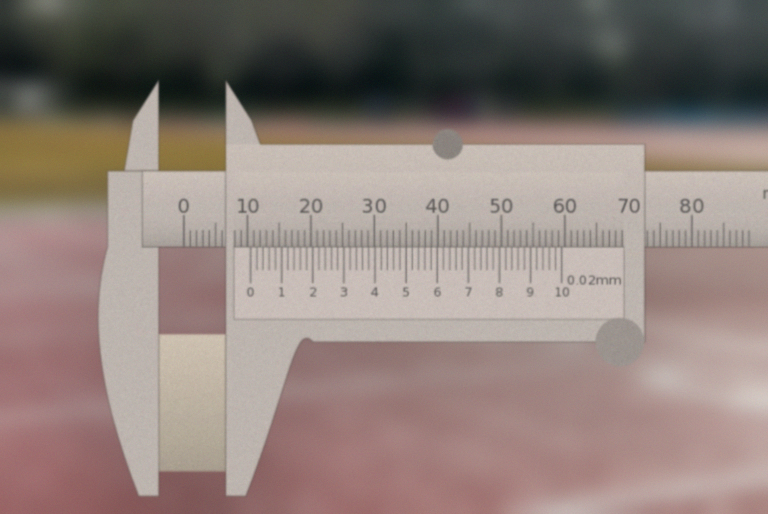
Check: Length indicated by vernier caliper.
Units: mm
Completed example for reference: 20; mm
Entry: 10.5; mm
